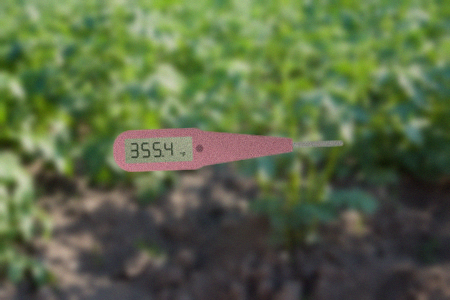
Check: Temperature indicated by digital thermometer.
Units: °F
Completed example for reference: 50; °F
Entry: 355.4; °F
